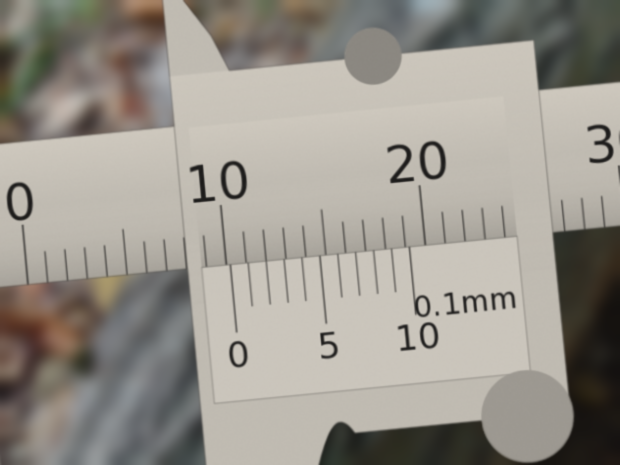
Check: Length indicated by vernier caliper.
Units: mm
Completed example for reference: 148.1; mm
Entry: 10.2; mm
